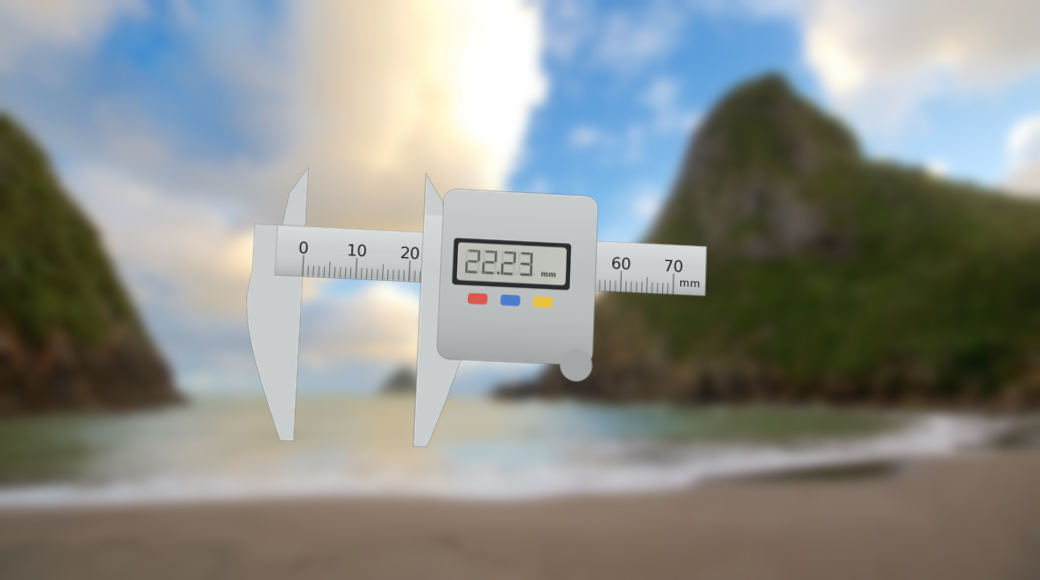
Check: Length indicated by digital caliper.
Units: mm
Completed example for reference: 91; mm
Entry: 22.23; mm
